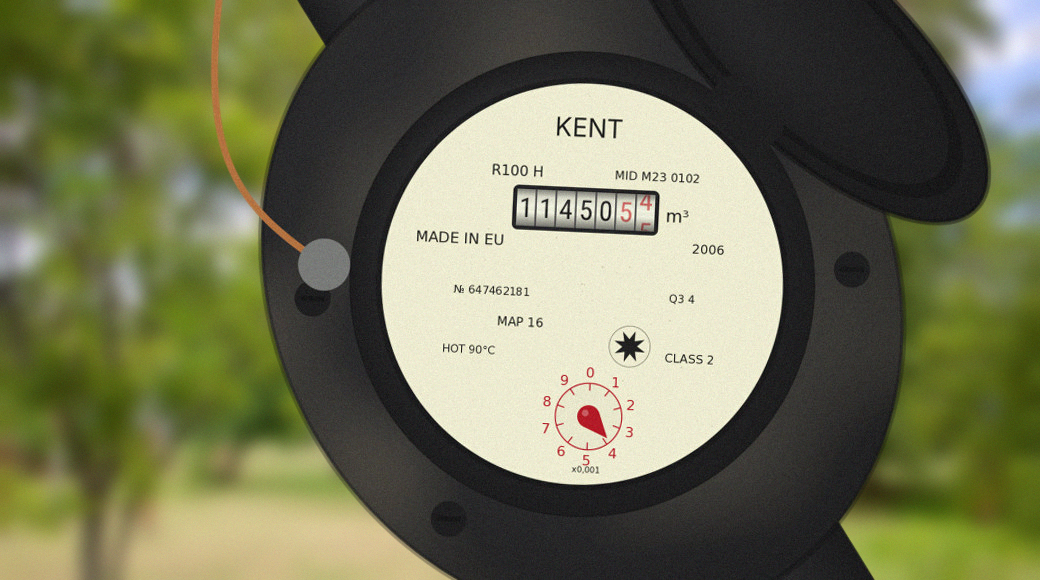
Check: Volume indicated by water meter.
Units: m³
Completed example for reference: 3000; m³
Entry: 11450.543; m³
